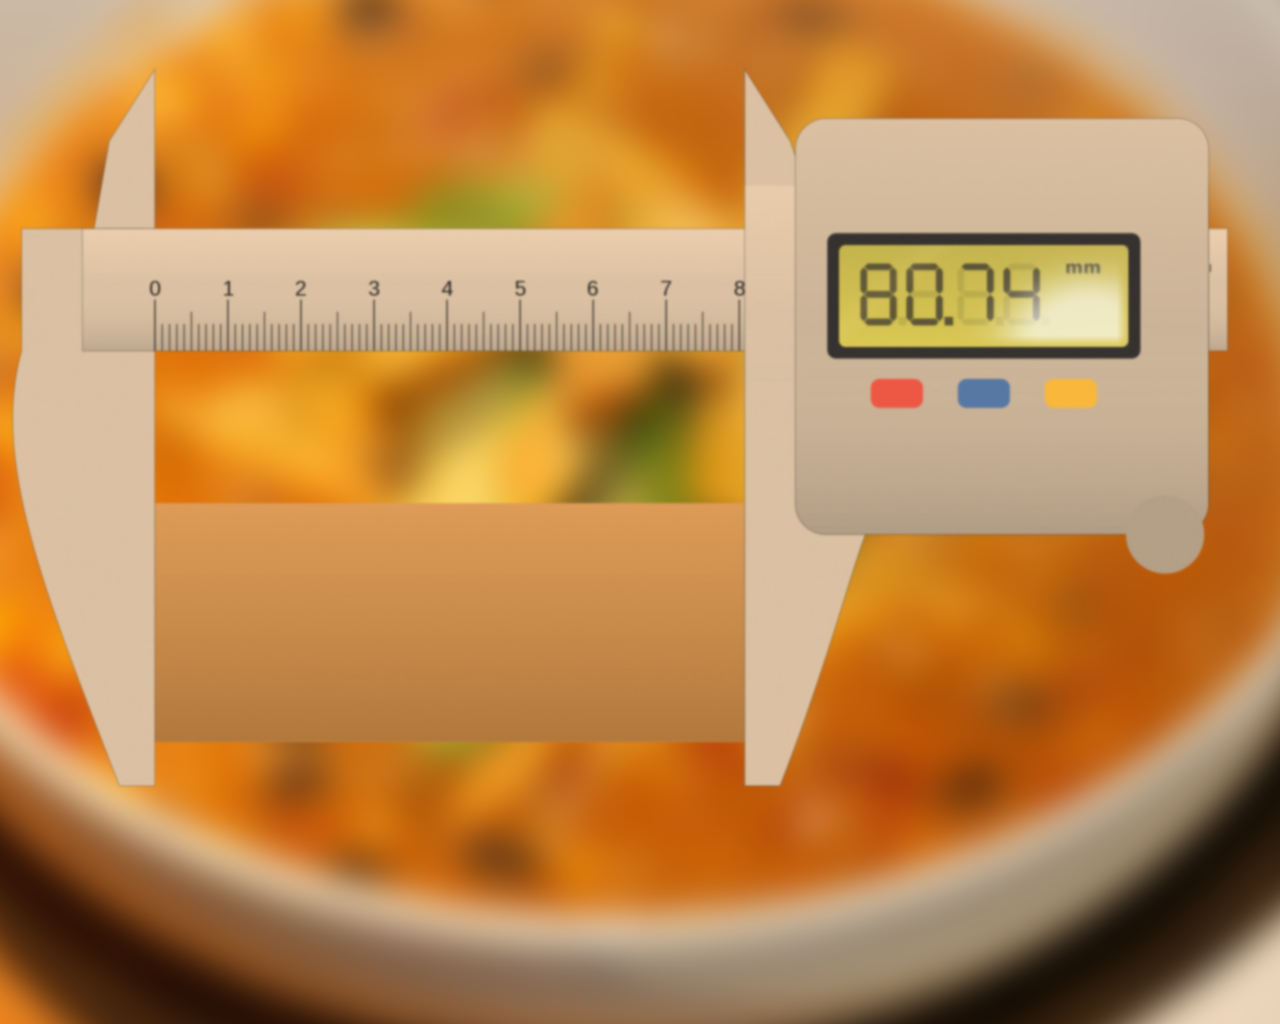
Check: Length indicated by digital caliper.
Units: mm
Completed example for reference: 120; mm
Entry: 80.74; mm
